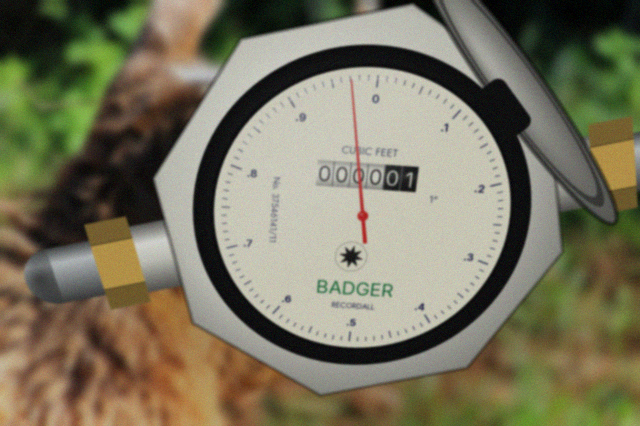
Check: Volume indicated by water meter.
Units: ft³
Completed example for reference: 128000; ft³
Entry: 0.97; ft³
